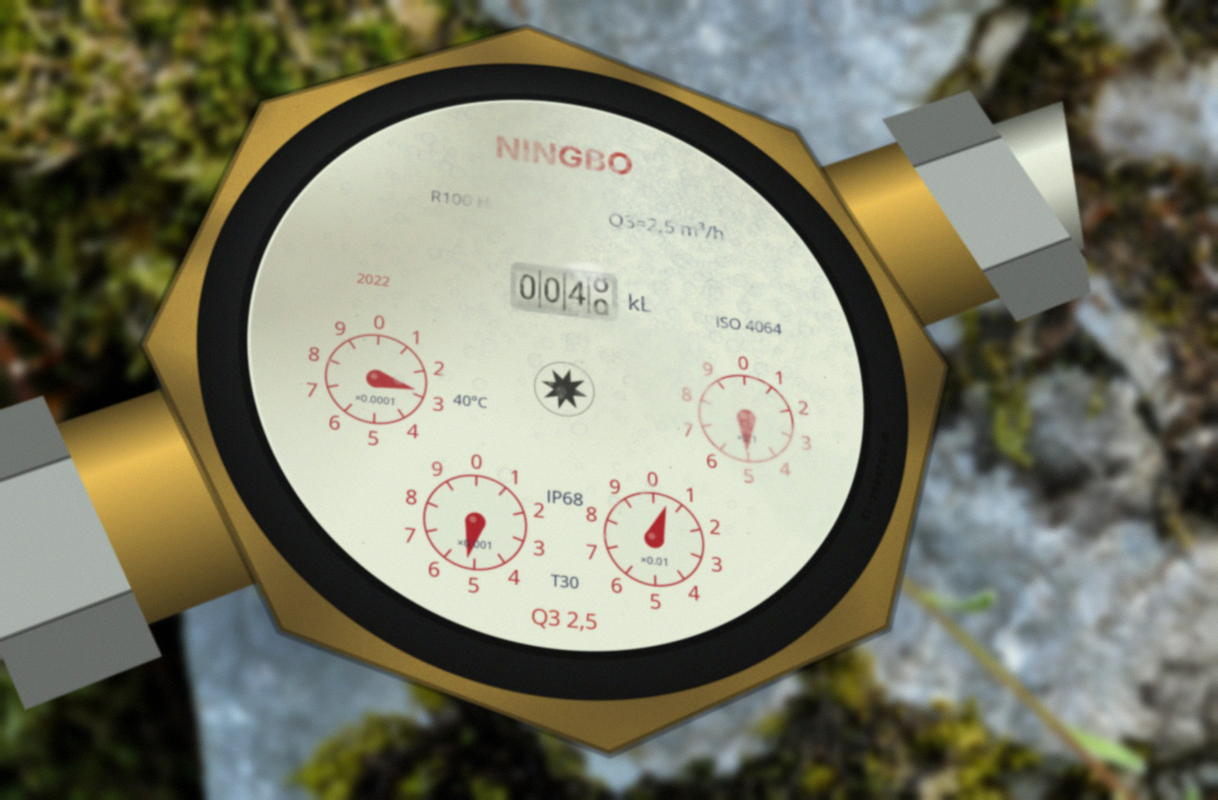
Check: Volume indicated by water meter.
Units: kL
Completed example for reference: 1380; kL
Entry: 48.5052; kL
